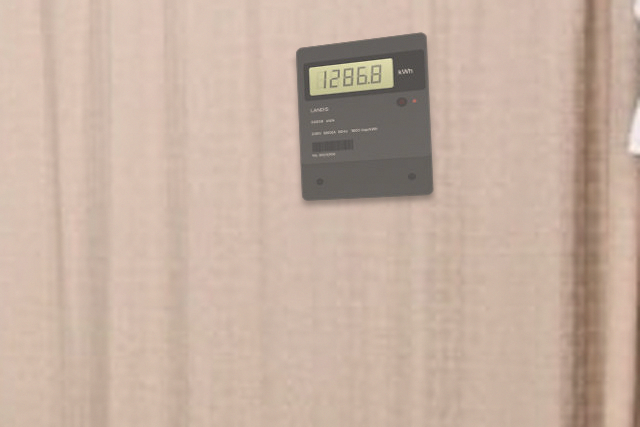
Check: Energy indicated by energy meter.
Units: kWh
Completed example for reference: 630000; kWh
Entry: 1286.8; kWh
